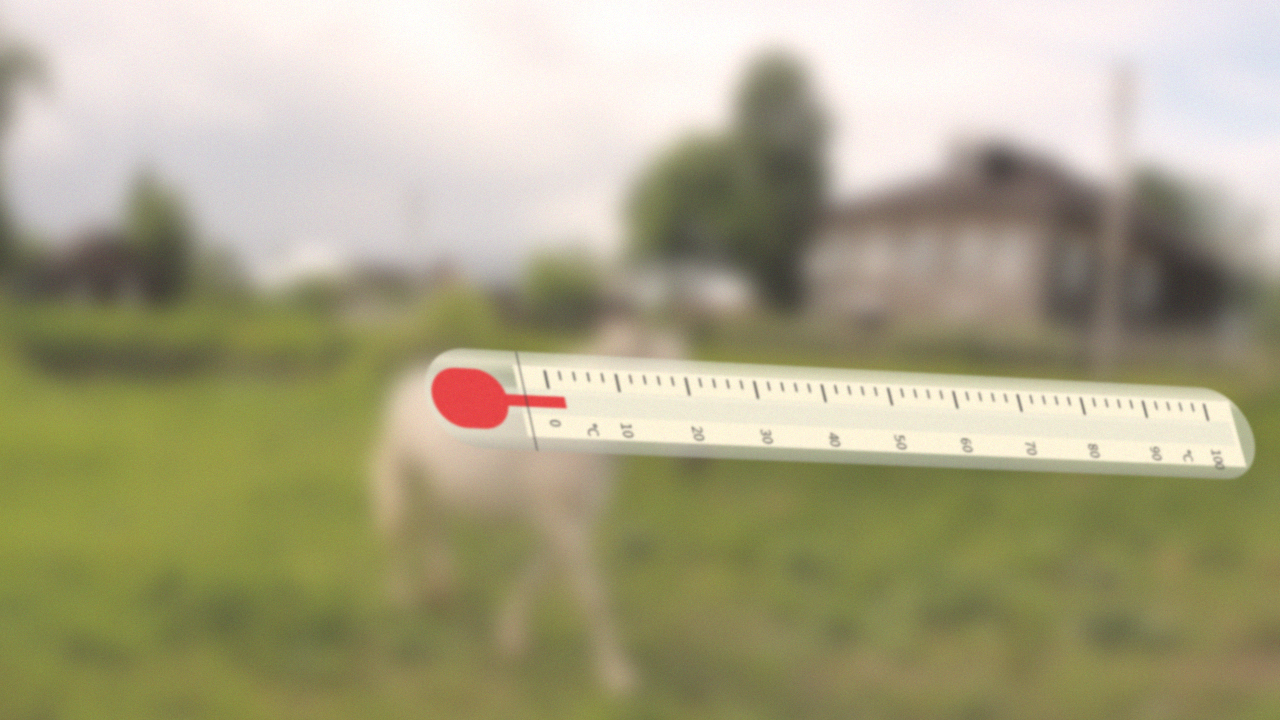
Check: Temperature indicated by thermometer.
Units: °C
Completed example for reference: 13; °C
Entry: 2; °C
